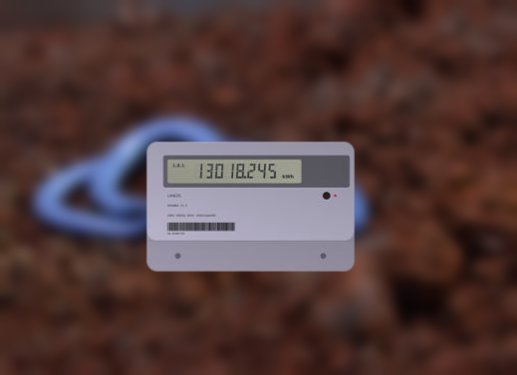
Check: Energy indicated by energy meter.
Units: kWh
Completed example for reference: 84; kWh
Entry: 13018.245; kWh
